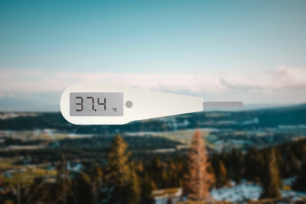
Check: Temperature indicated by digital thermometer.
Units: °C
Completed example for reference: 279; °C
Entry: 37.4; °C
